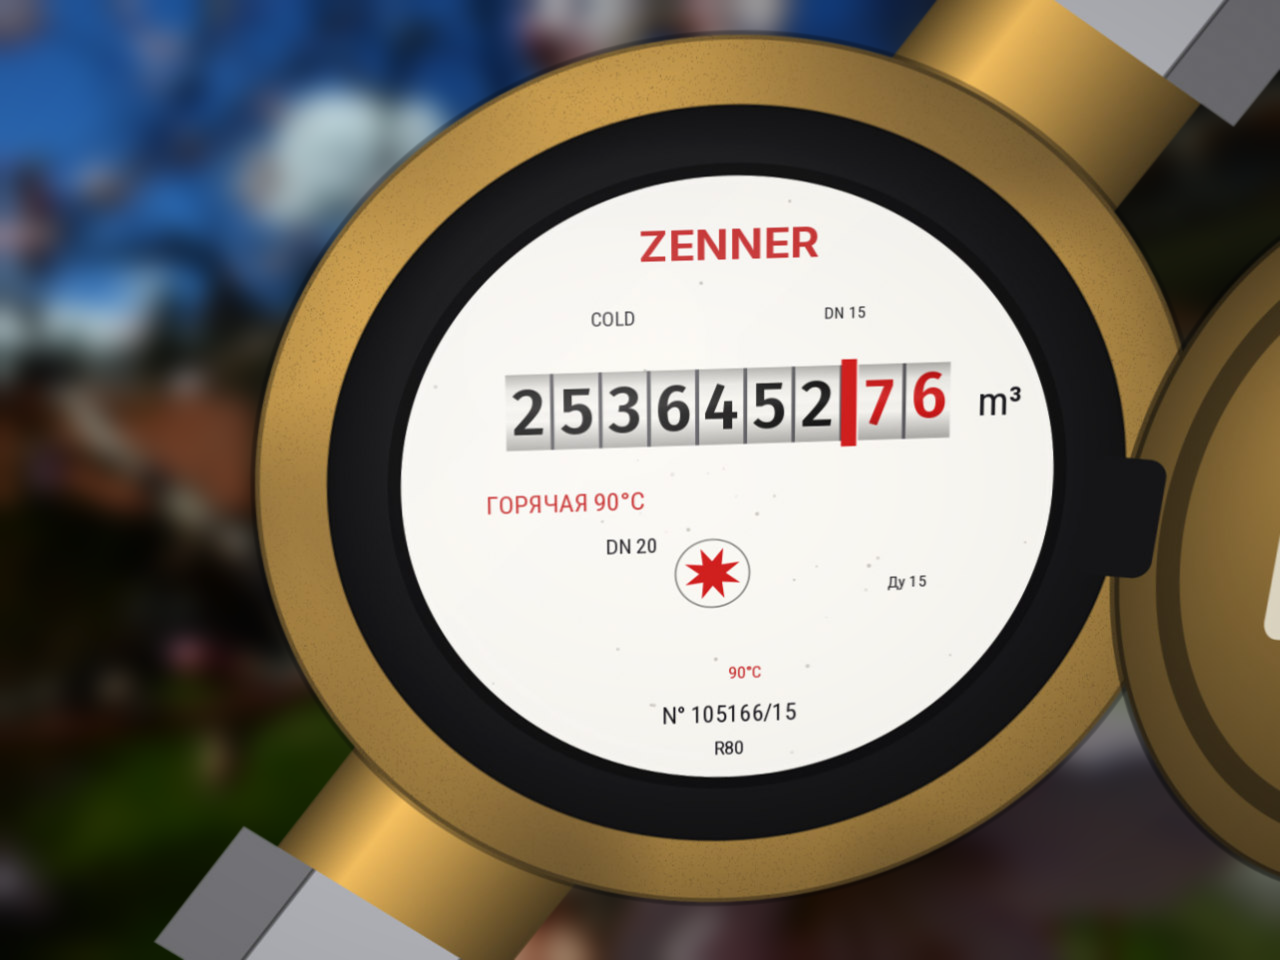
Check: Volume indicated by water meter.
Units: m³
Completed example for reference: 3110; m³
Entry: 2536452.76; m³
